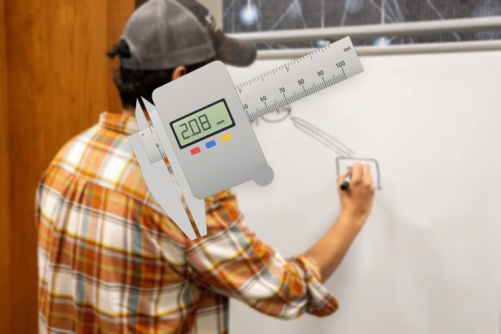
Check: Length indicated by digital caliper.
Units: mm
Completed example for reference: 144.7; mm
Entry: 2.08; mm
